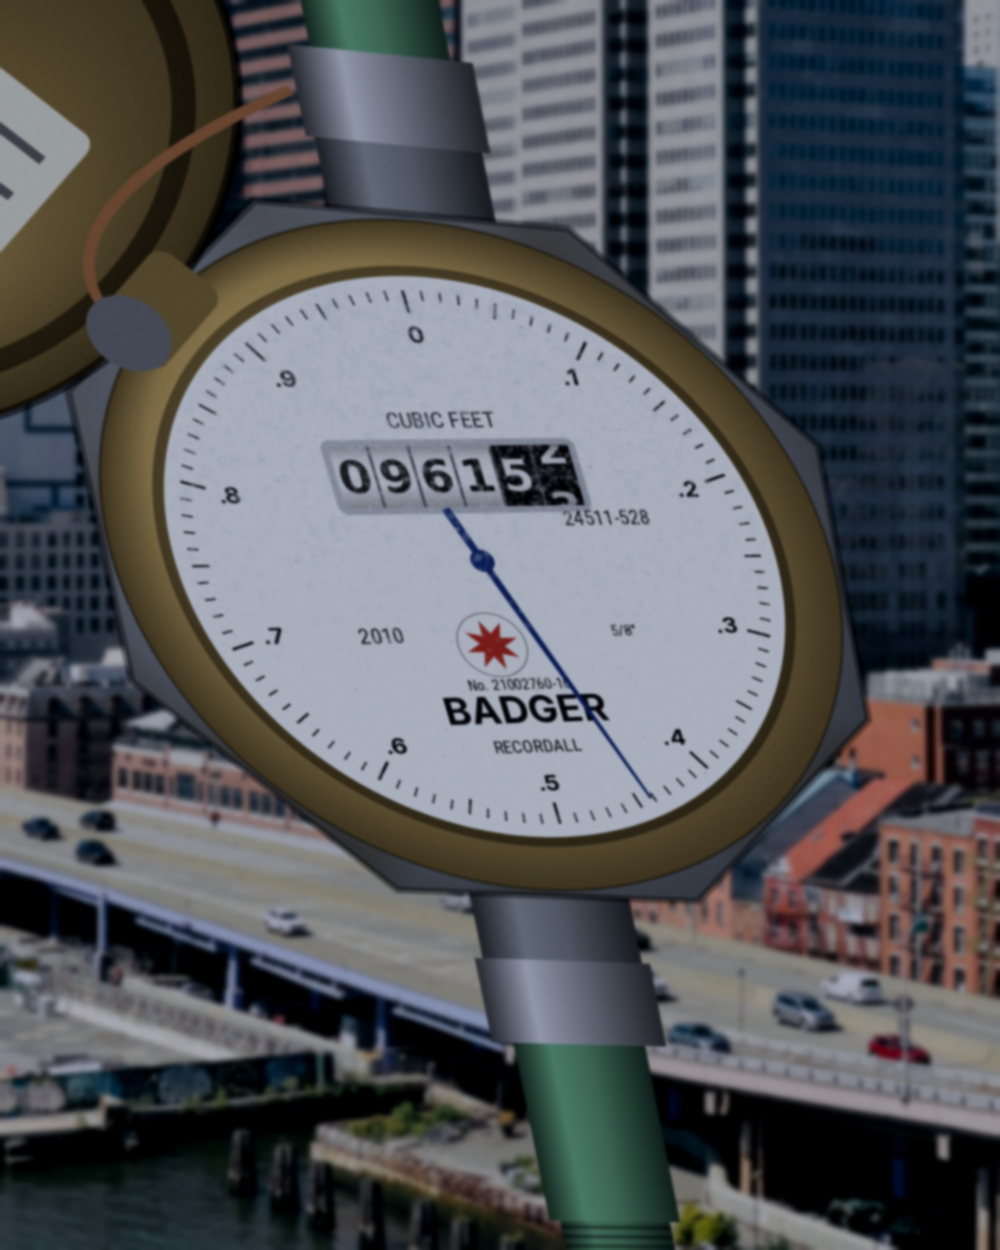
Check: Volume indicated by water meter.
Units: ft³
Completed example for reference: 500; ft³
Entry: 96152.44; ft³
